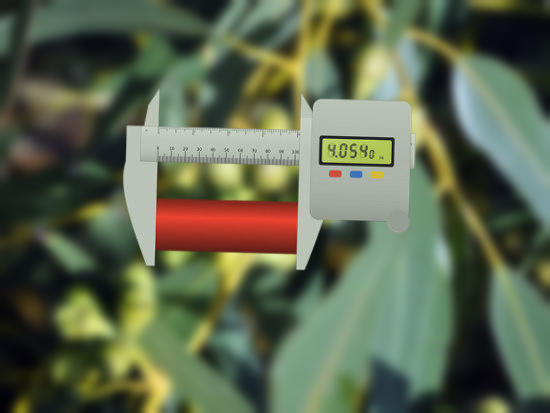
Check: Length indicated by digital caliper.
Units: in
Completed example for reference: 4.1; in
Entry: 4.0540; in
